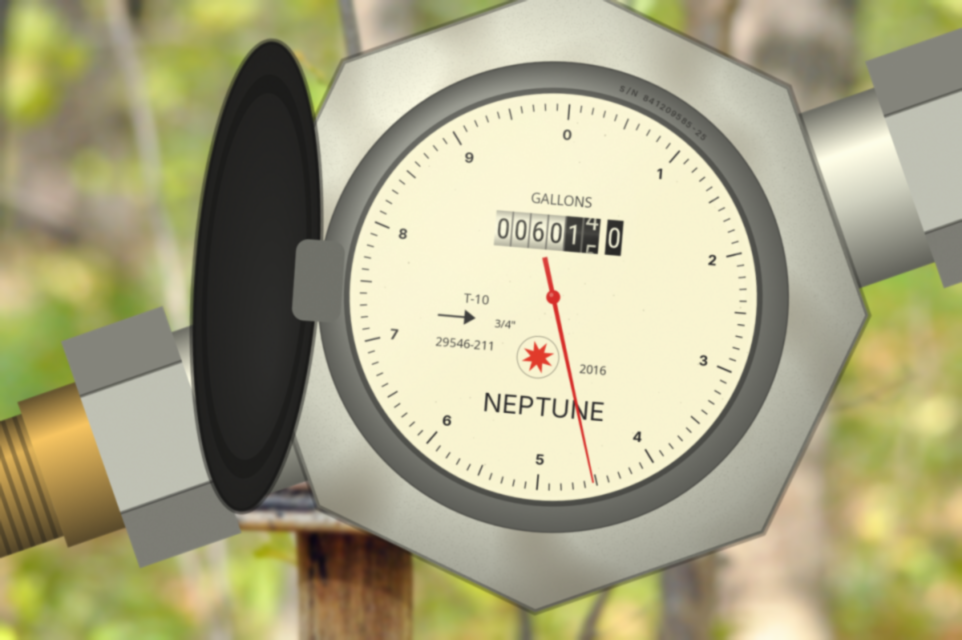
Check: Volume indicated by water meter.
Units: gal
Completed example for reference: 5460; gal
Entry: 60144.5; gal
